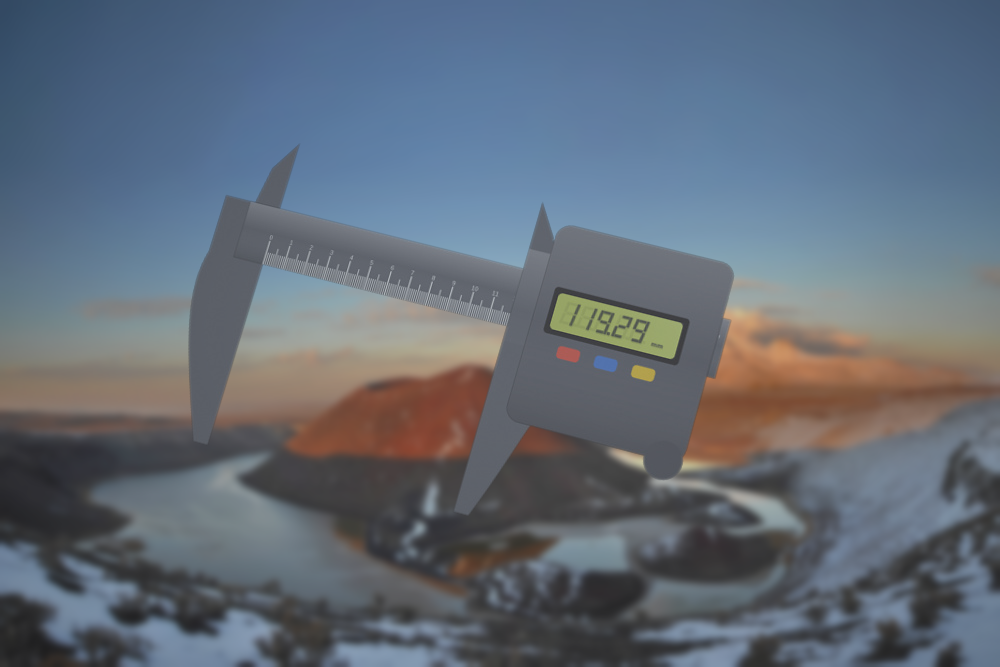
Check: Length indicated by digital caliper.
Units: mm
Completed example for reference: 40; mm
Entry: 119.29; mm
